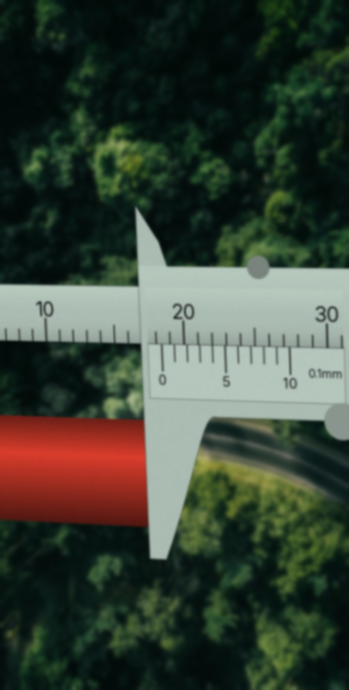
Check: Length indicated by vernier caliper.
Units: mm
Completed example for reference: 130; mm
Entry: 18.4; mm
